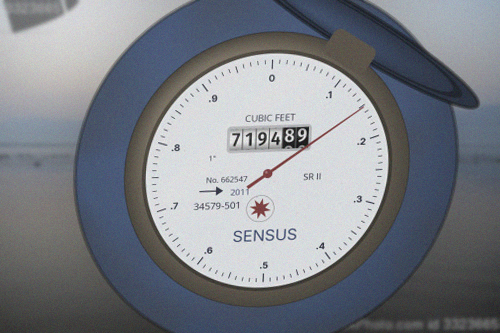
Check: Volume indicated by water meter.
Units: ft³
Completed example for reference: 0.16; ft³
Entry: 719489.15; ft³
